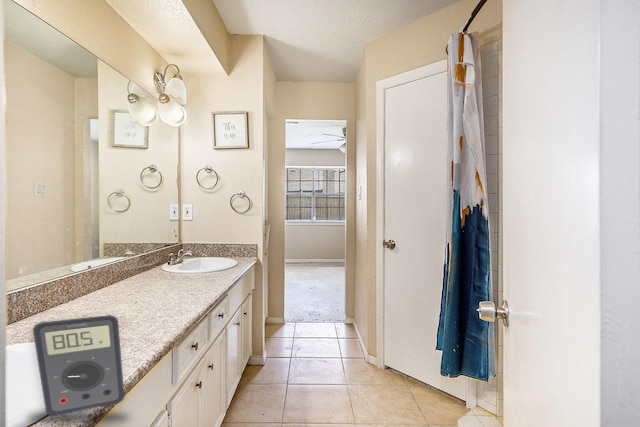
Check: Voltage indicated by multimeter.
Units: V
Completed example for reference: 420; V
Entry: 80.5; V
